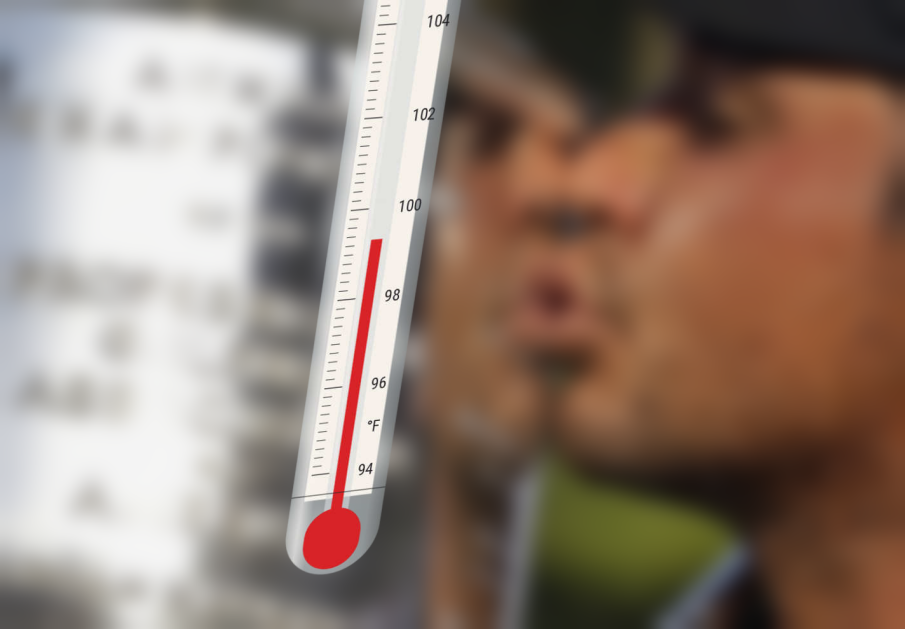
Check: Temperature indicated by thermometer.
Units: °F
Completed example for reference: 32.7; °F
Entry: 99.3; °F
